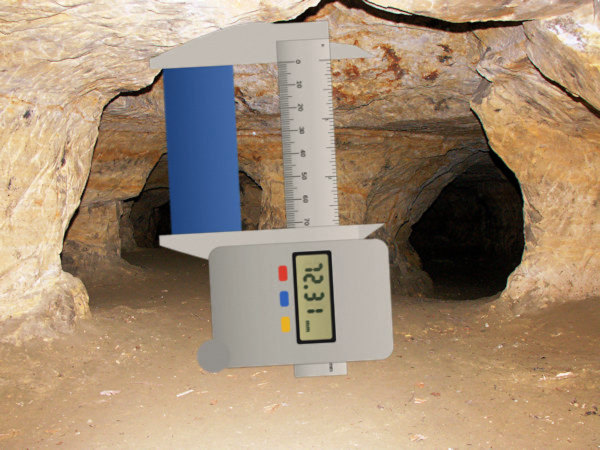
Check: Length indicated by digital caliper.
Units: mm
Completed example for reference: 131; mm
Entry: 72.31; mm
